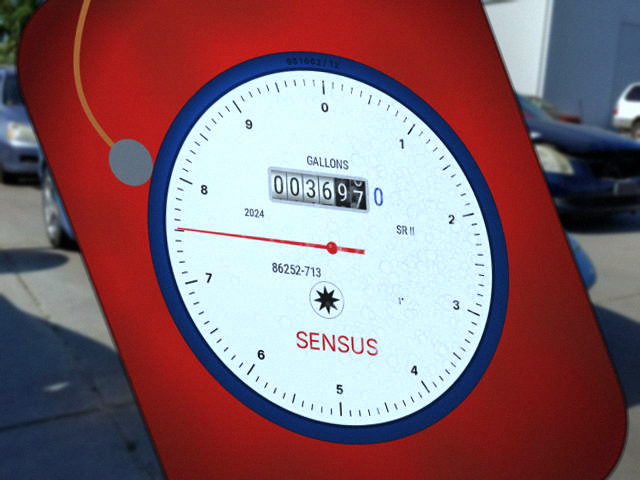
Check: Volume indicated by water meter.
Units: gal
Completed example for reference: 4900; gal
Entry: 36967.5; gal
